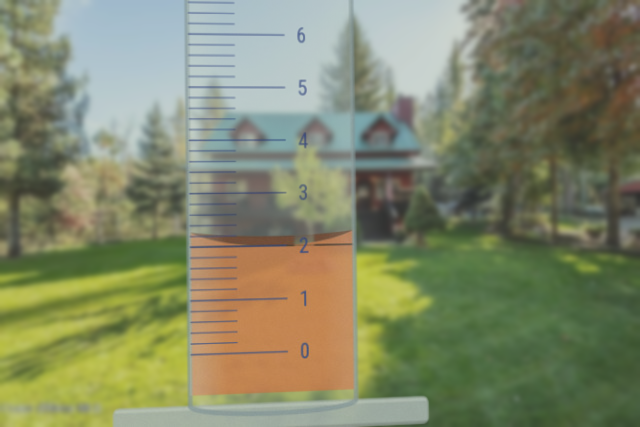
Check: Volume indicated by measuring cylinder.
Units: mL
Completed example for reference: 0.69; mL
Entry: 2; mL
